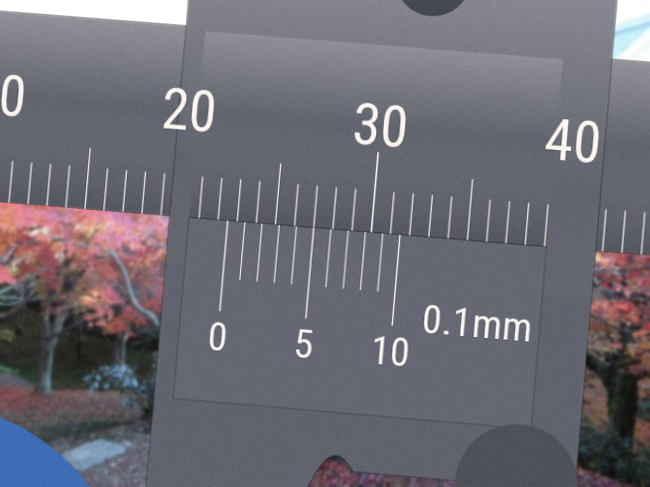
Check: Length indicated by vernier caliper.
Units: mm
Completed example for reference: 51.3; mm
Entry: 22.5; mm
